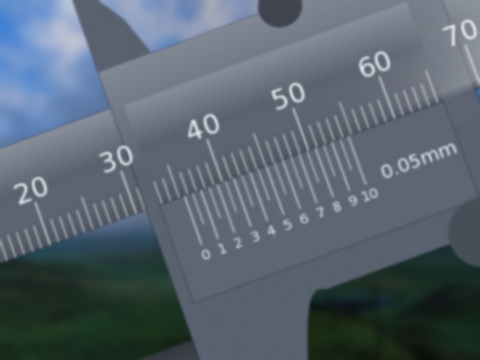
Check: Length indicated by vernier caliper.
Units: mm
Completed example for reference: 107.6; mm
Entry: 35.6; mm
